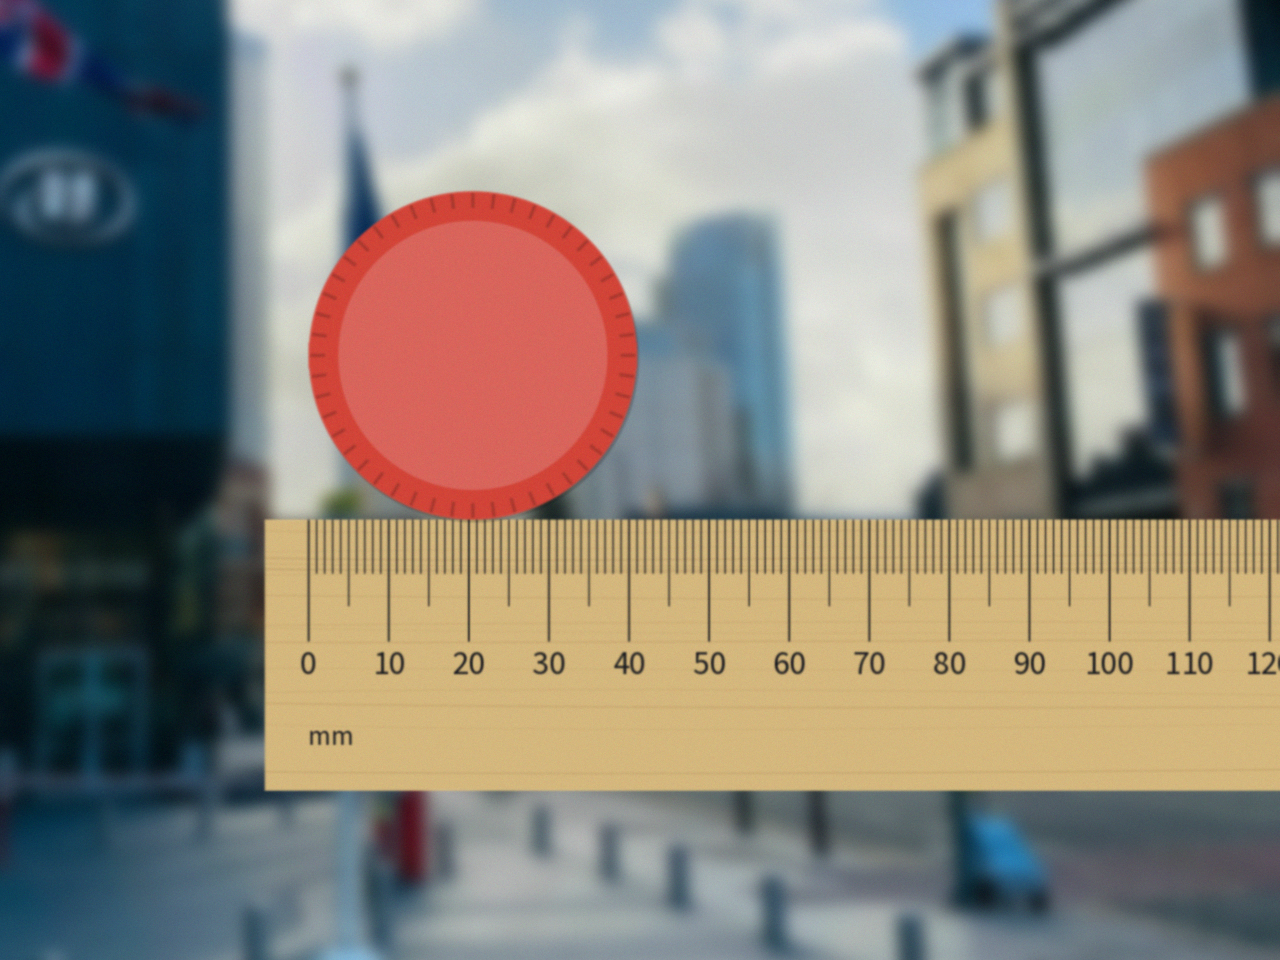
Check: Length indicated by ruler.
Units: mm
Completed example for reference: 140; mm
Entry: 41; mm
